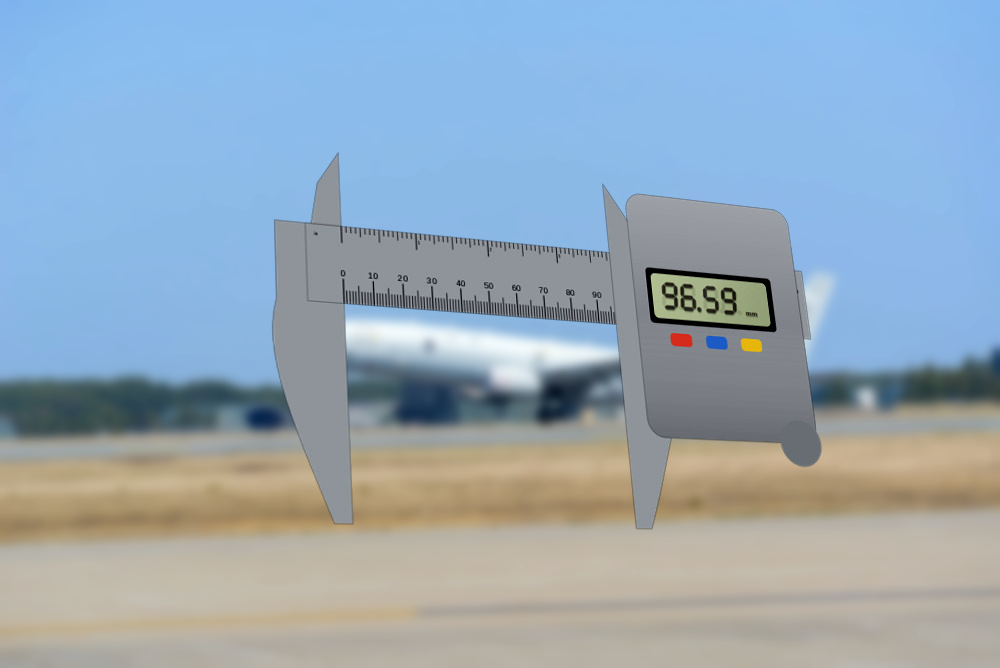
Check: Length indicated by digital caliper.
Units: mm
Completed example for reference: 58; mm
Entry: 96.59; mm
